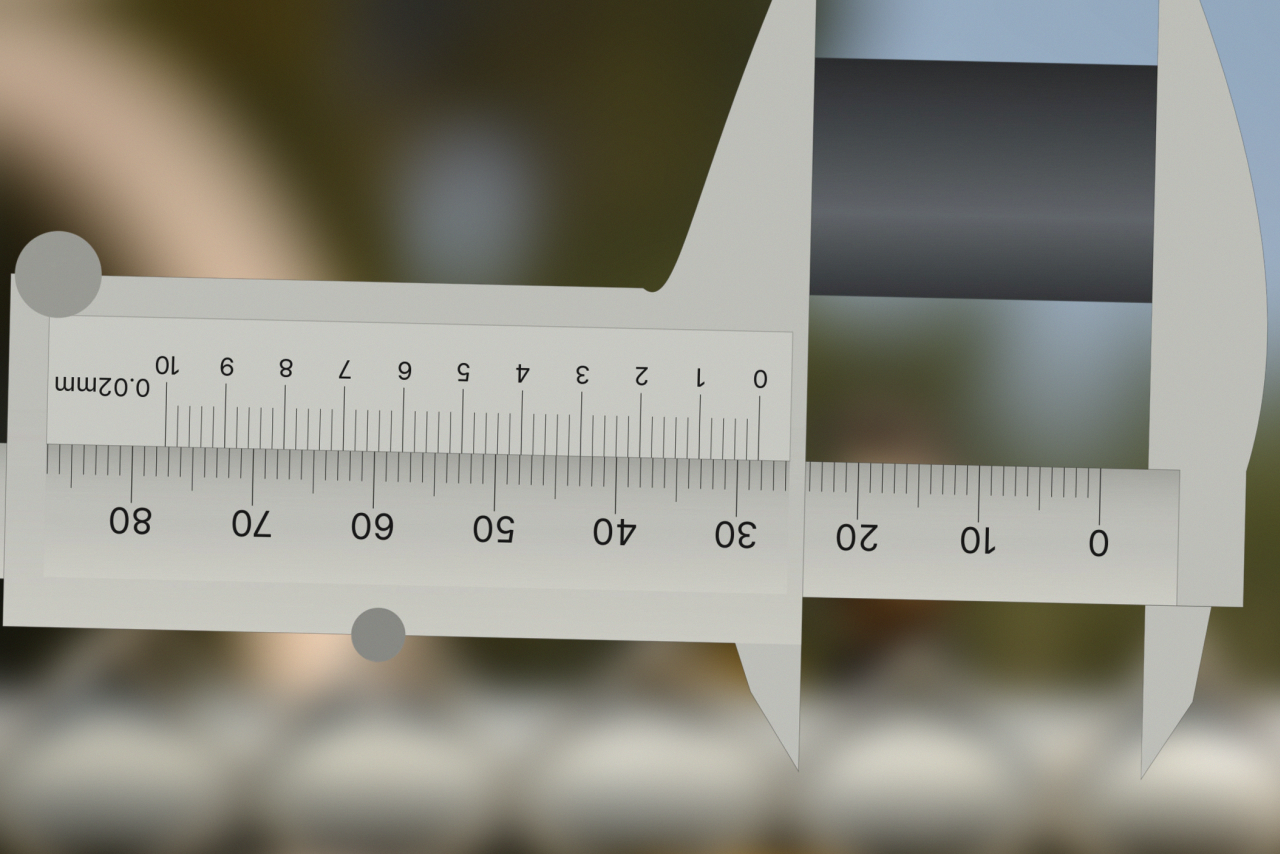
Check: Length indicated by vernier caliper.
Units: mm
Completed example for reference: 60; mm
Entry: 28.3; mm
